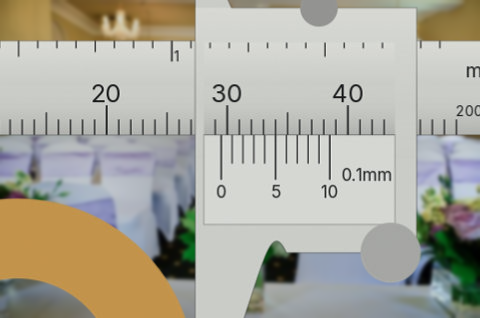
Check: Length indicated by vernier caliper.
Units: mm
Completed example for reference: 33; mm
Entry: 29.5; mm
